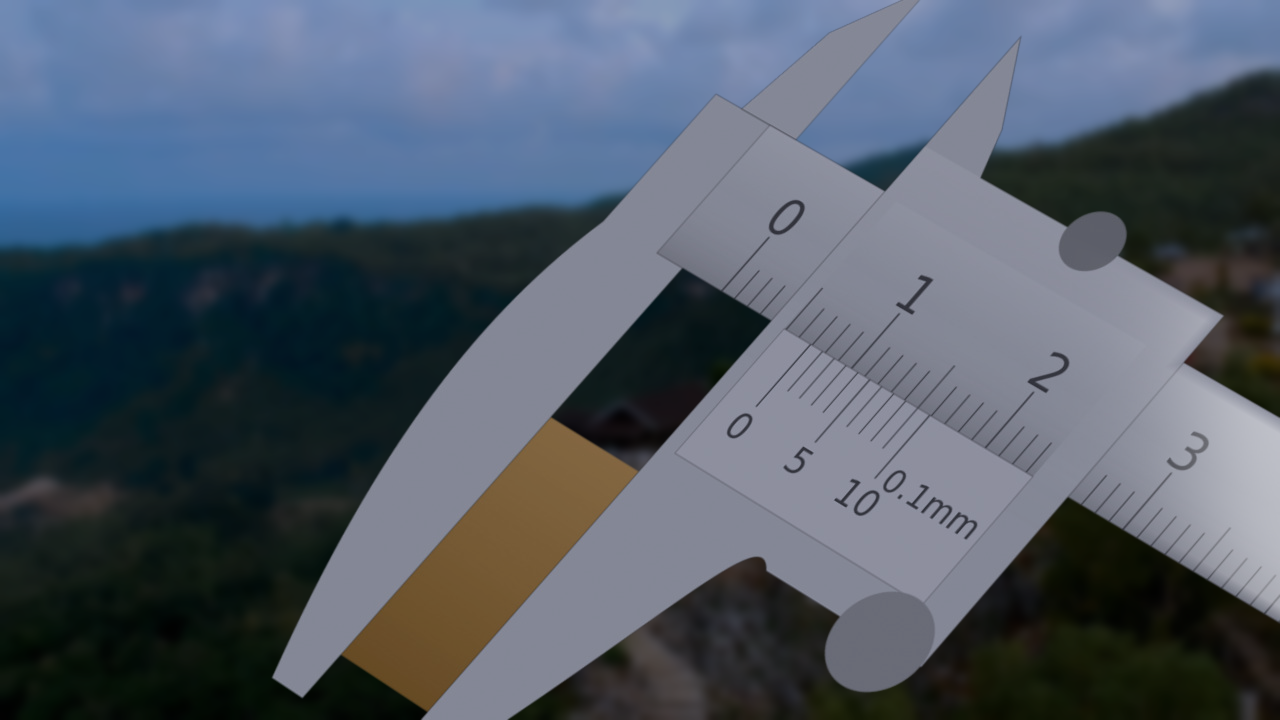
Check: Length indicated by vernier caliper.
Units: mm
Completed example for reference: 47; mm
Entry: 6.9; mm
